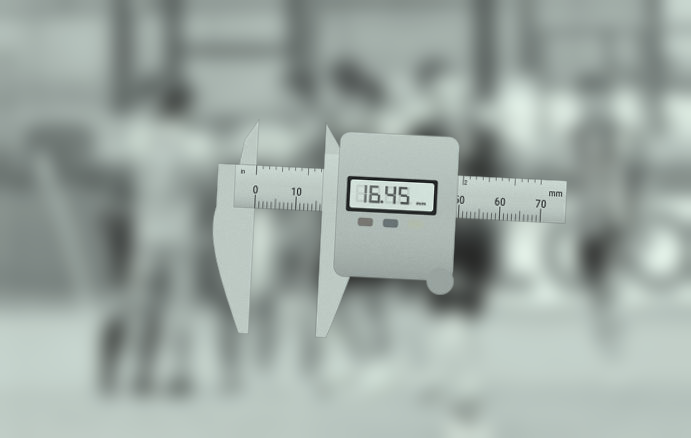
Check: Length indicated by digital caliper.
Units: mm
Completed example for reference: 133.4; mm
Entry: 16.45; mm
